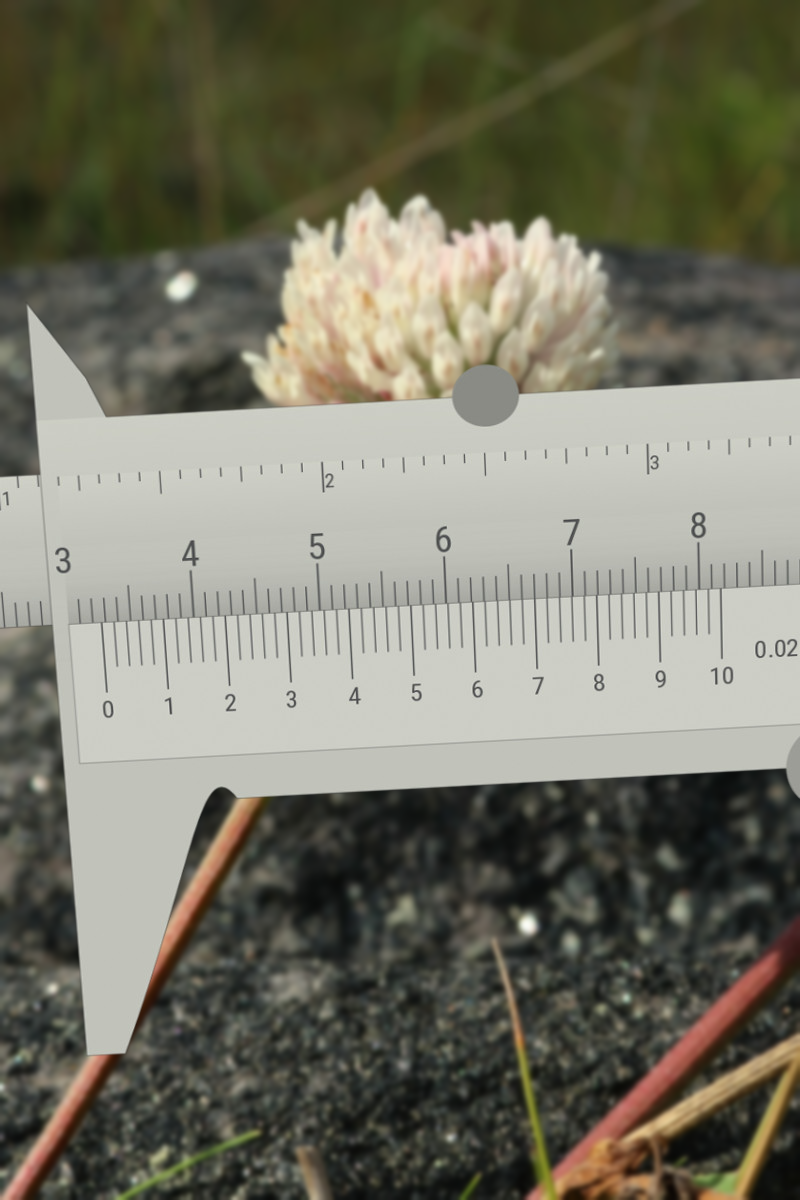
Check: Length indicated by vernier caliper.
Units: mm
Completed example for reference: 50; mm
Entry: 32.7; mm
